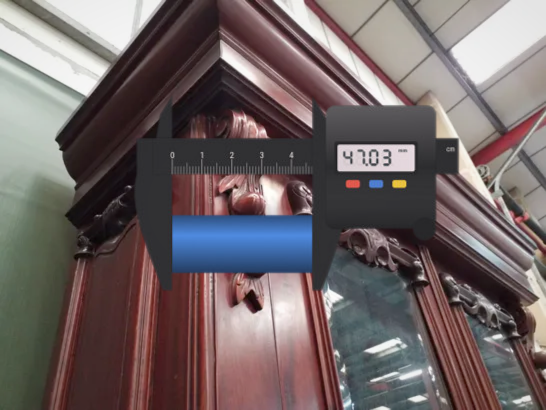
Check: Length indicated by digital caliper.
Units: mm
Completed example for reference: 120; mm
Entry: 47.03; mm
